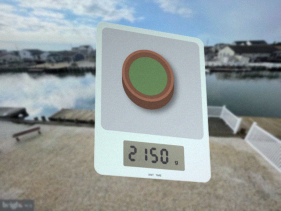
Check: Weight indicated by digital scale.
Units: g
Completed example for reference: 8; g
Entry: 2150; g
